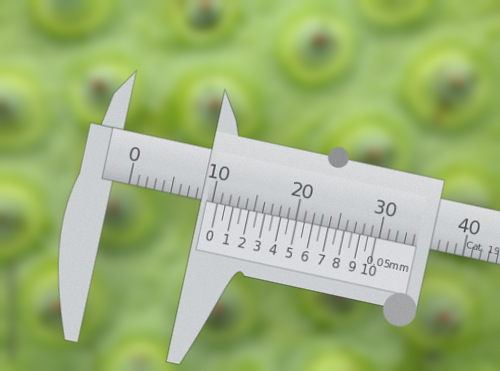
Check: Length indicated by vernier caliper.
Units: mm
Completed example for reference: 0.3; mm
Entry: 10.6; mm
